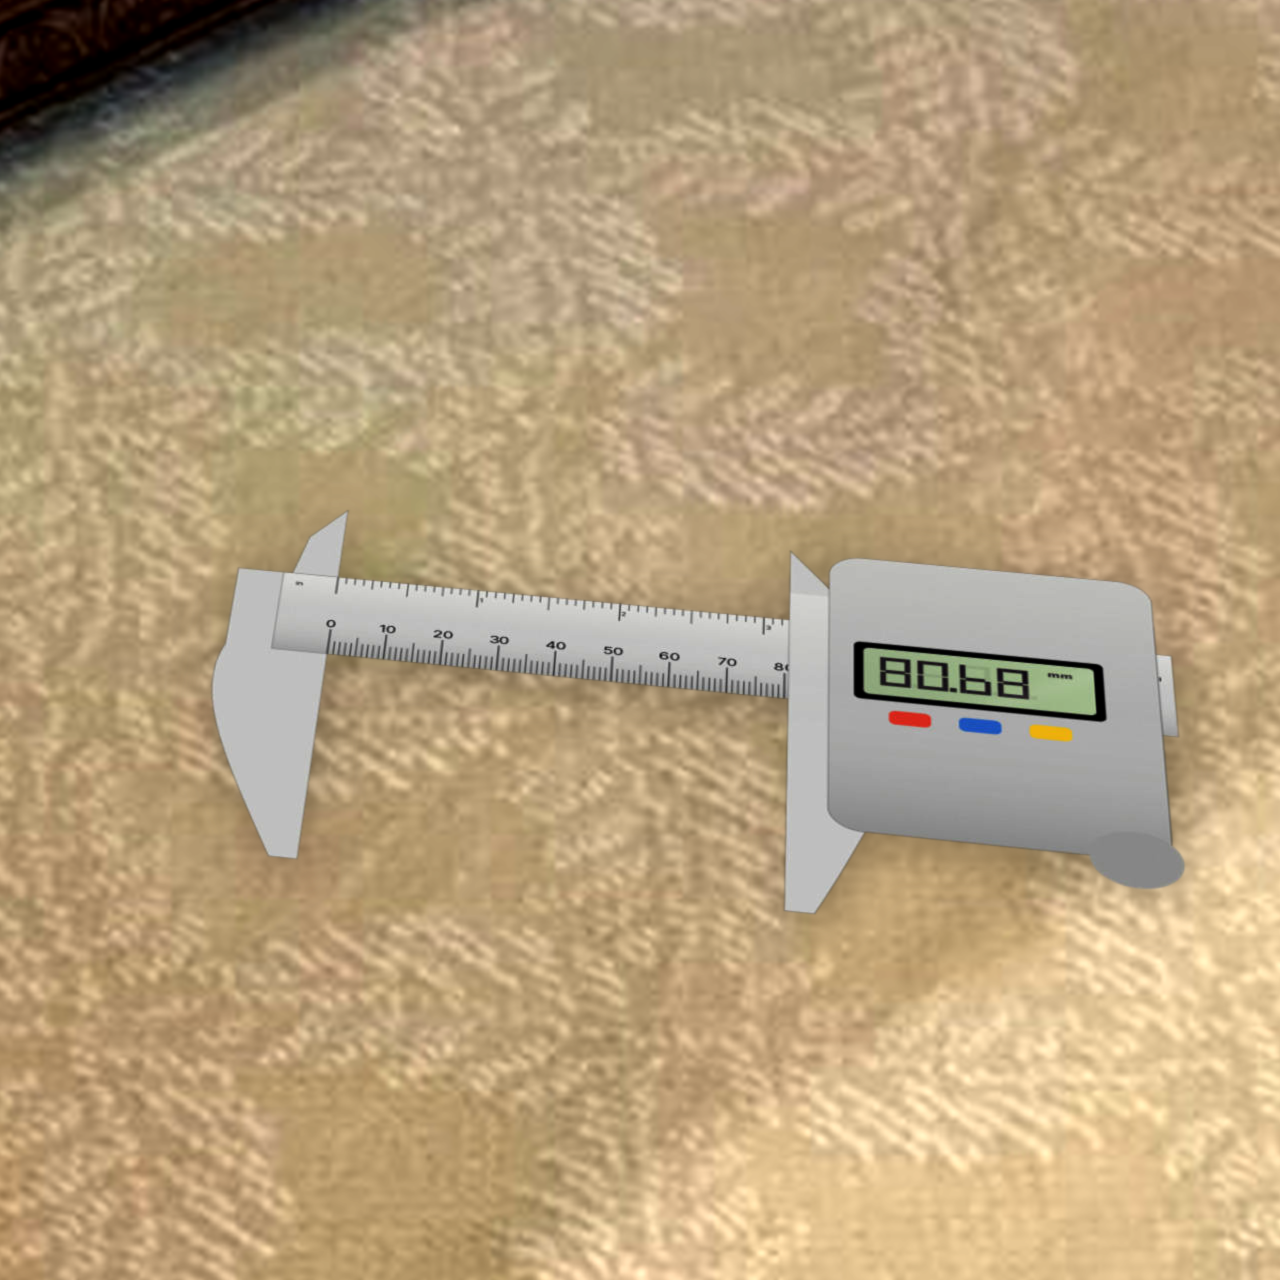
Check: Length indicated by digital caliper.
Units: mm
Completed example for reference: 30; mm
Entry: 80.68; mm
